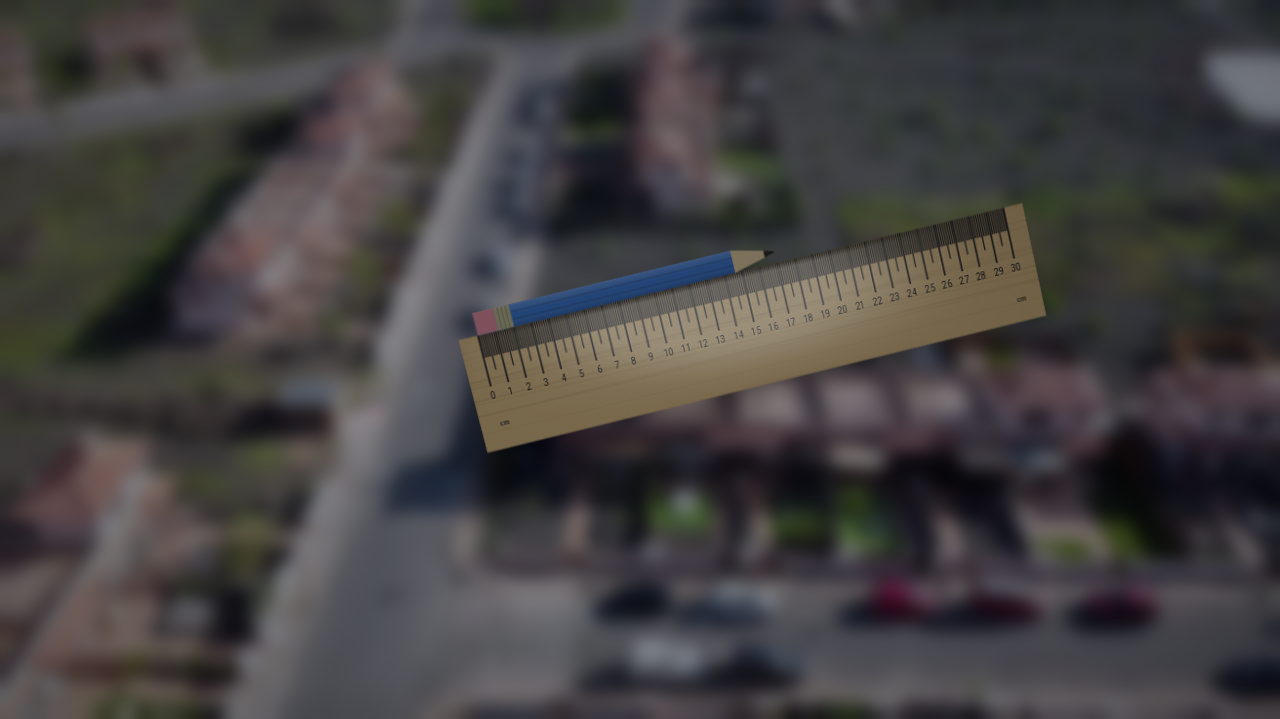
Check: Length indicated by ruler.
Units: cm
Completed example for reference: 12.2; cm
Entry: 17; cm
